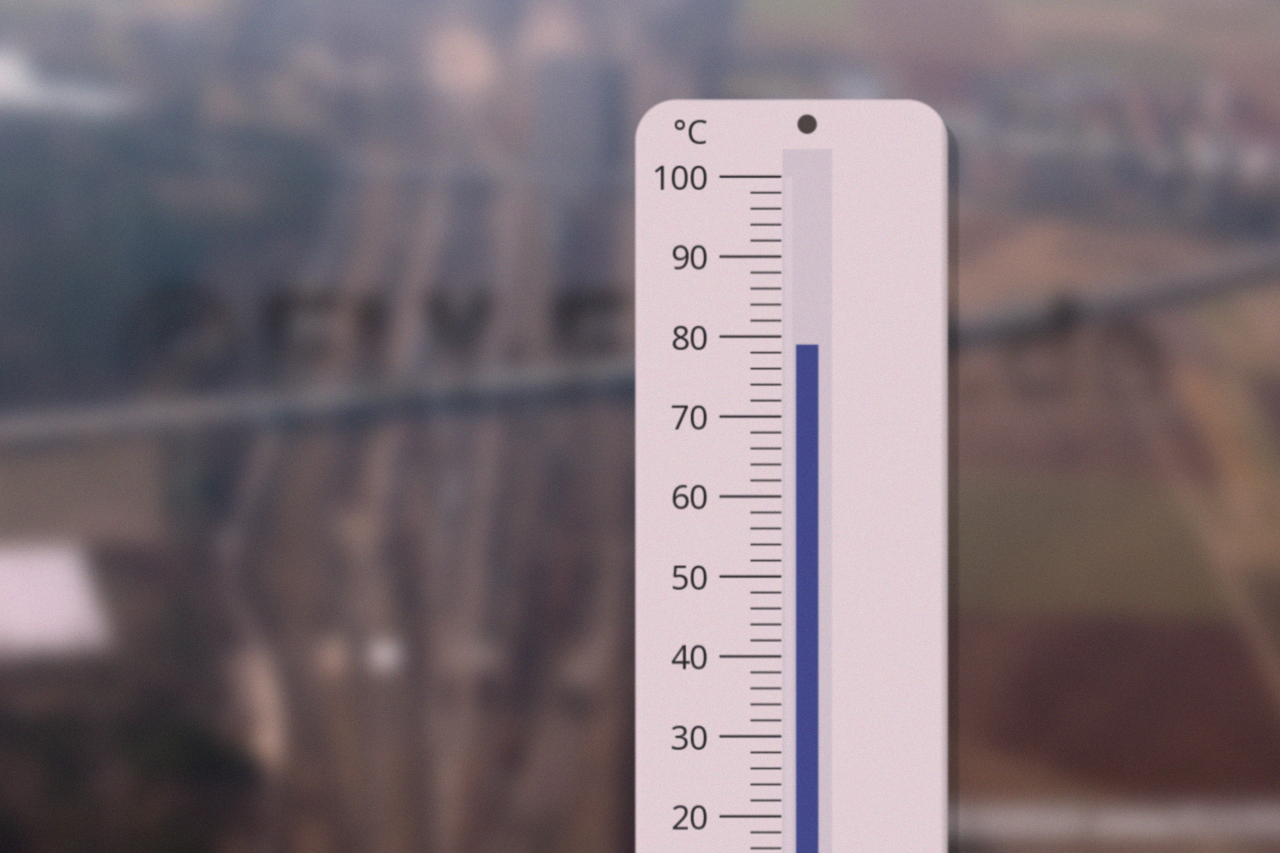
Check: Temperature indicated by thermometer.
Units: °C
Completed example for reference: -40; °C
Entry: 79; °C
